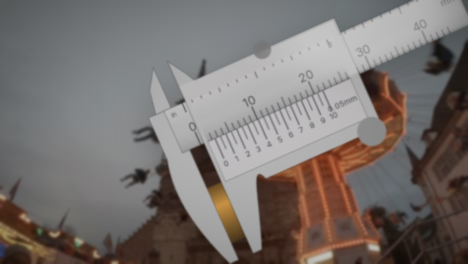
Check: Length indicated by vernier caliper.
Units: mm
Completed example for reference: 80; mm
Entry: 2.5; mm
